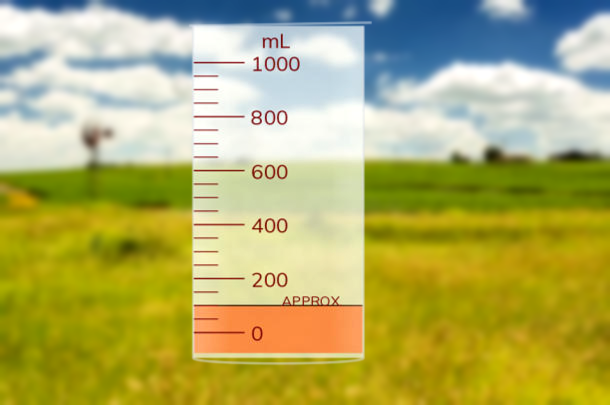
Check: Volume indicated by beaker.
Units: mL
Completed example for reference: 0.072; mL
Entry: 100; mL
